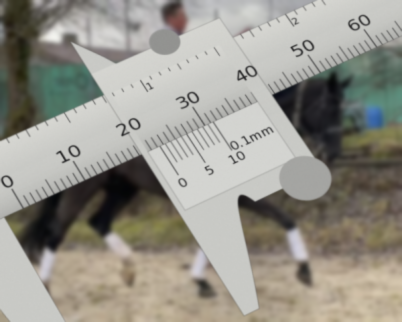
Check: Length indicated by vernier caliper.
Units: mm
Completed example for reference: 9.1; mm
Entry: 22.4; mm
